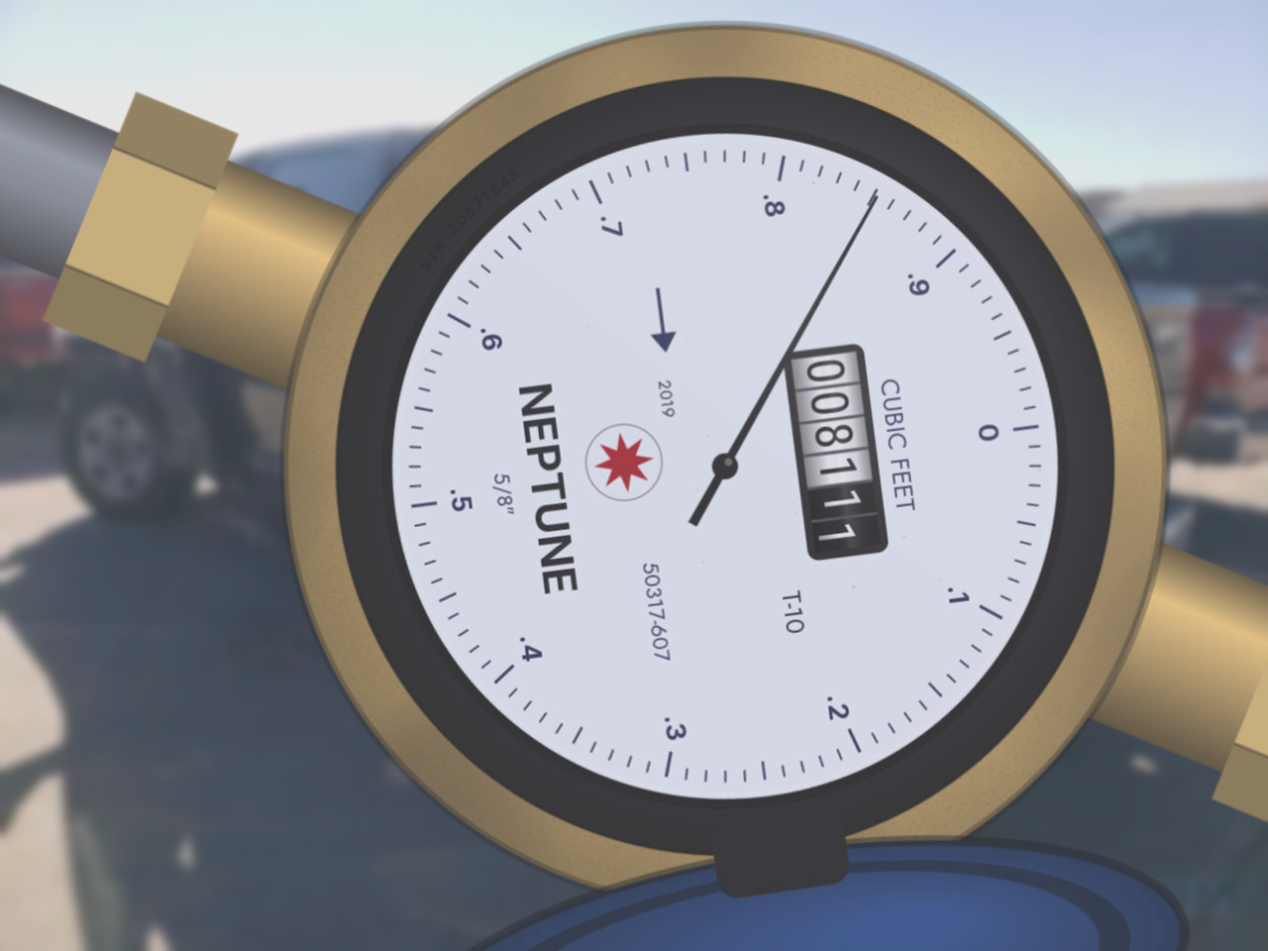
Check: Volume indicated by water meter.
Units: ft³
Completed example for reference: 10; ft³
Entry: 8110.85; ft³
